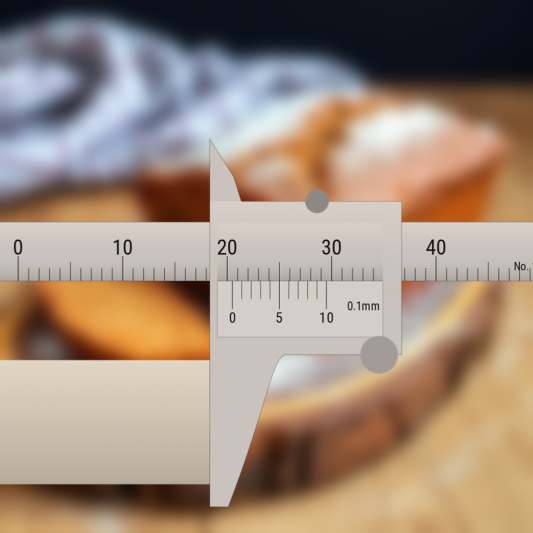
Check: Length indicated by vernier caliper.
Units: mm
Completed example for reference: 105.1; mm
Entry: 20.5; mm
